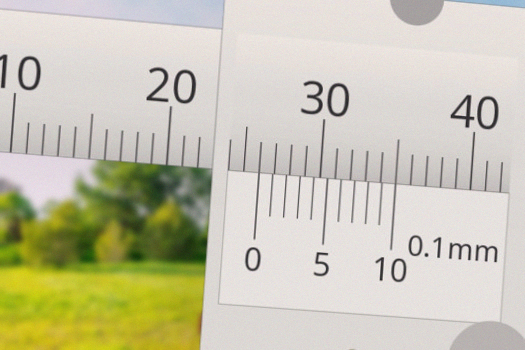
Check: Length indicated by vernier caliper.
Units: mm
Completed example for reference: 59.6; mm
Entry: 26.0; mm
